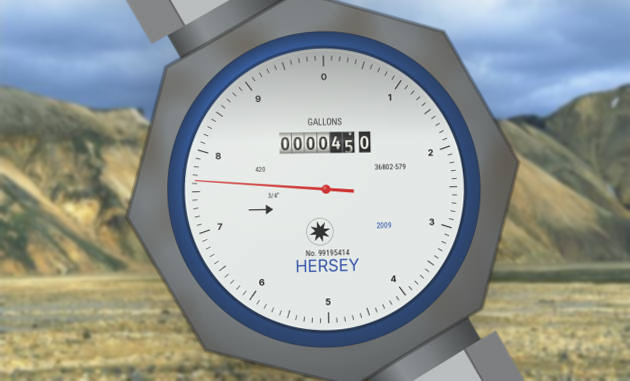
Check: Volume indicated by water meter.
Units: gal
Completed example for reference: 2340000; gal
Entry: 447.6; gal
